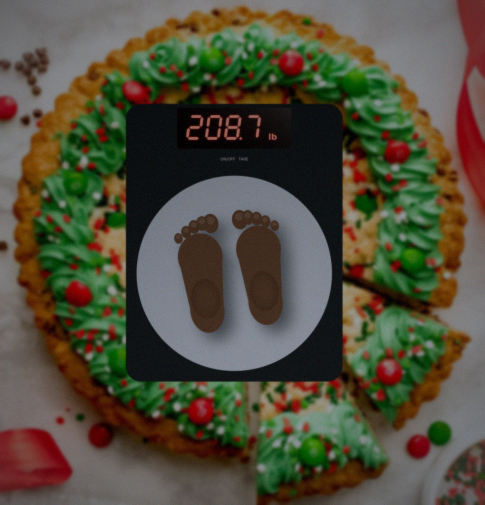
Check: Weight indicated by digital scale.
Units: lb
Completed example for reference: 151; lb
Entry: 208.7; lb
